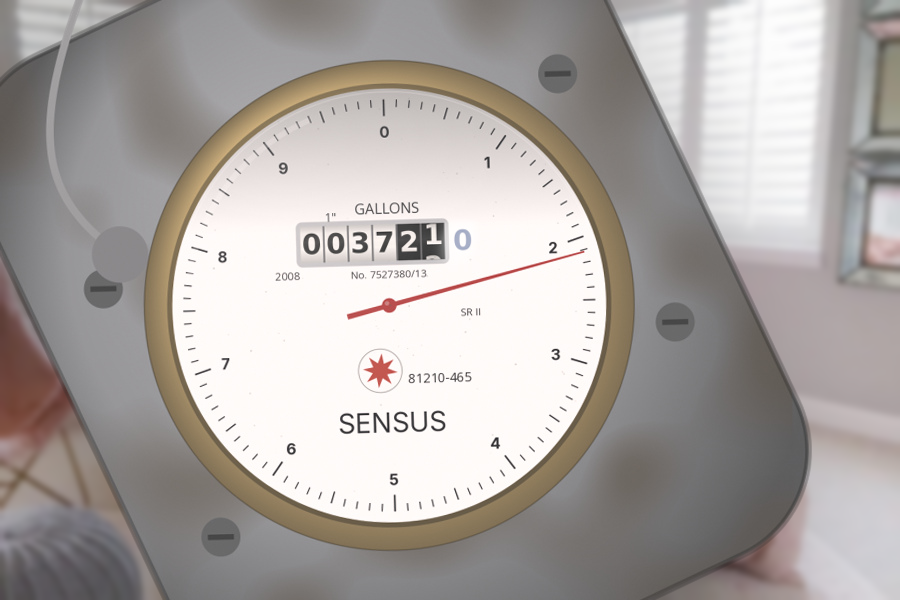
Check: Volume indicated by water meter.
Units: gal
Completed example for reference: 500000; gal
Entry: 37212.1; gal
